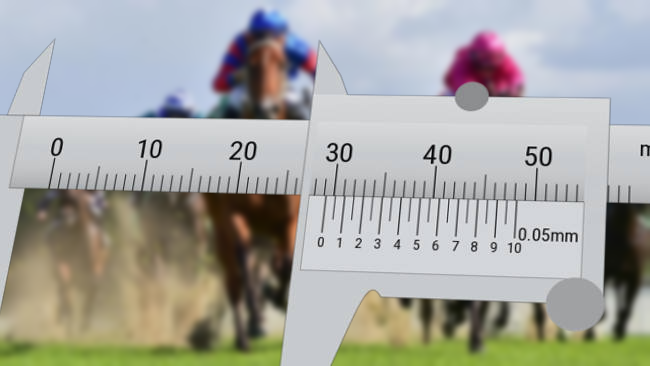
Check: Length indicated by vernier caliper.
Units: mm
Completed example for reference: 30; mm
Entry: 29.2; mm
